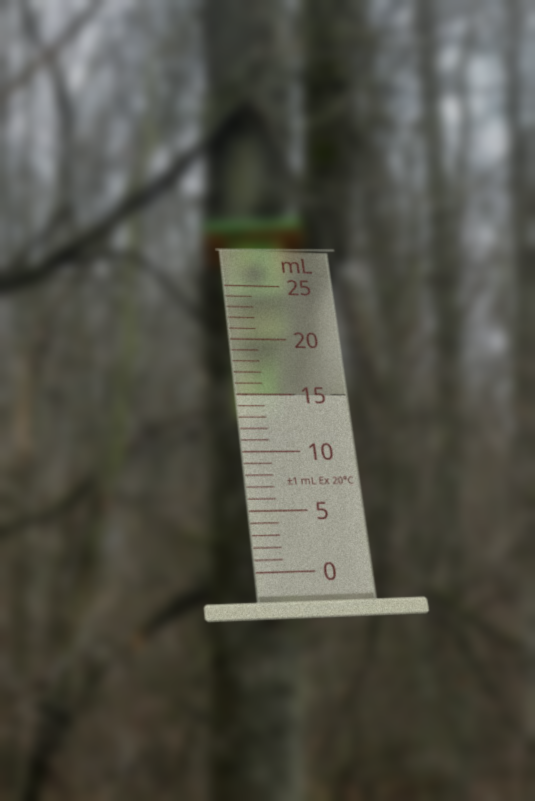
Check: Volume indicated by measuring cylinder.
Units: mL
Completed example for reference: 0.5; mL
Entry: 15; mL
